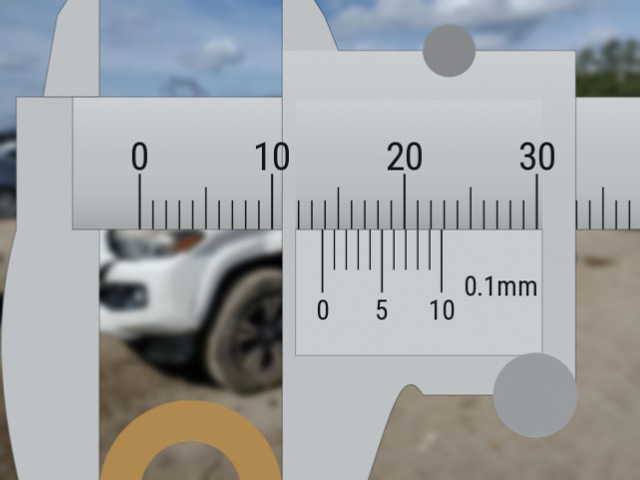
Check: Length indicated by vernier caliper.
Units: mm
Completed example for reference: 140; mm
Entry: 13.8; mm
